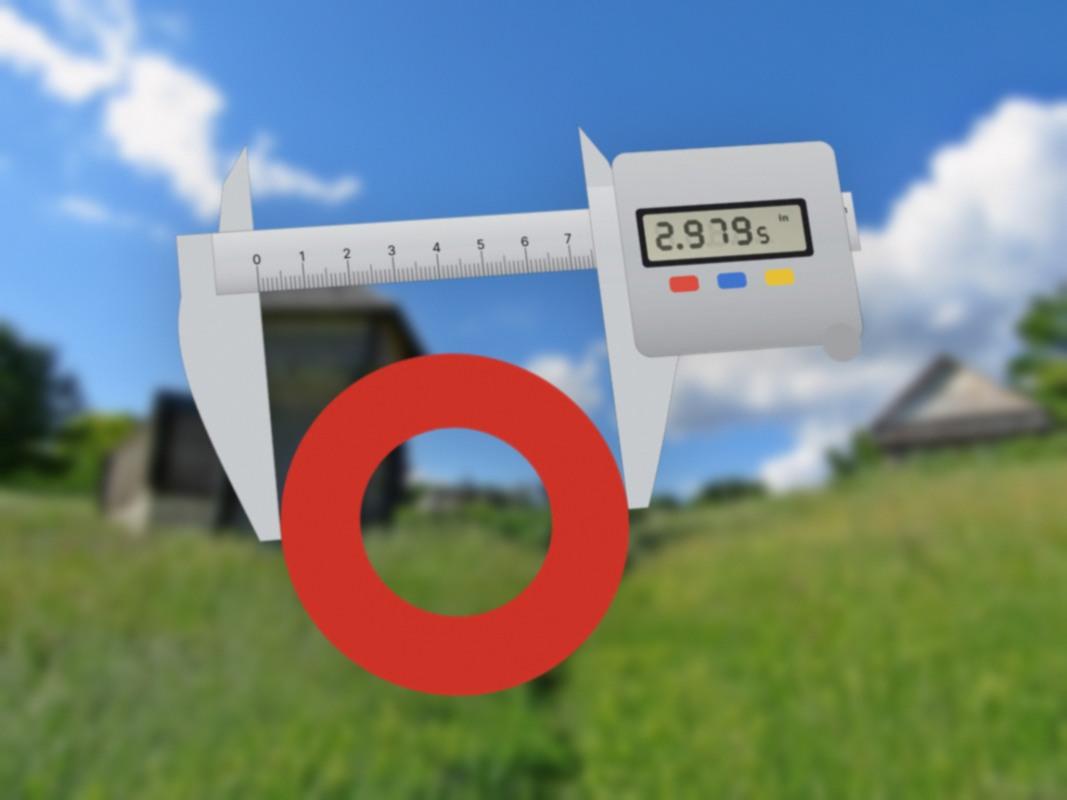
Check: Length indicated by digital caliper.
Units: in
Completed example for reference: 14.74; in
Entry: 2.9795; in
